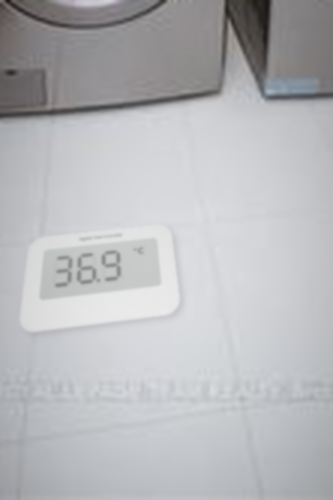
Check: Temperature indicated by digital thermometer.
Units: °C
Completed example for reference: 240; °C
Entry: 36.9; °C
